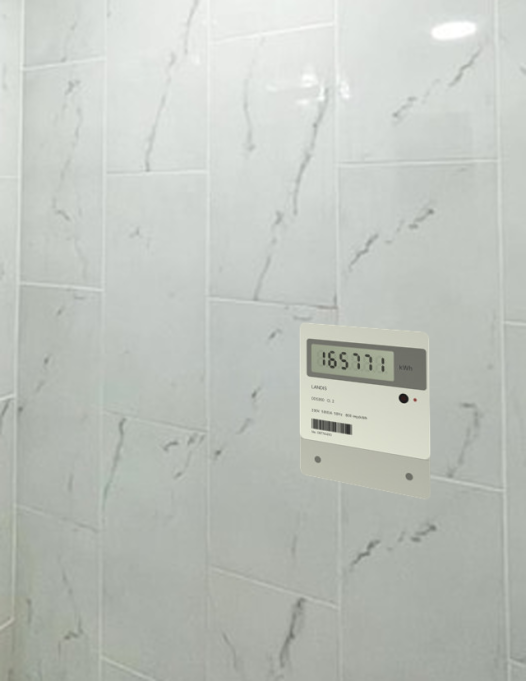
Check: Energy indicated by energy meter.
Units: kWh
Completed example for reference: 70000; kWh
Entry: 165771; kWh
